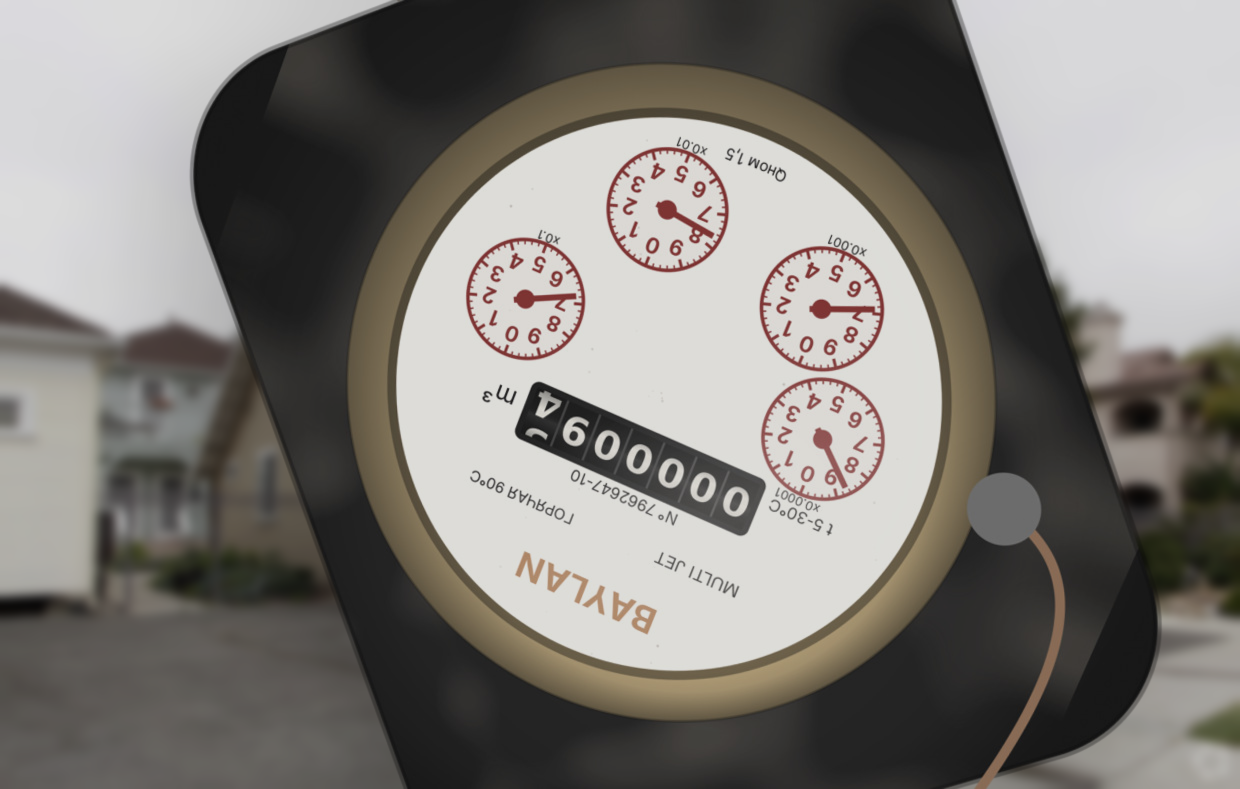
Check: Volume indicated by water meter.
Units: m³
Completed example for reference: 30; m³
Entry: 93.6768; m³
